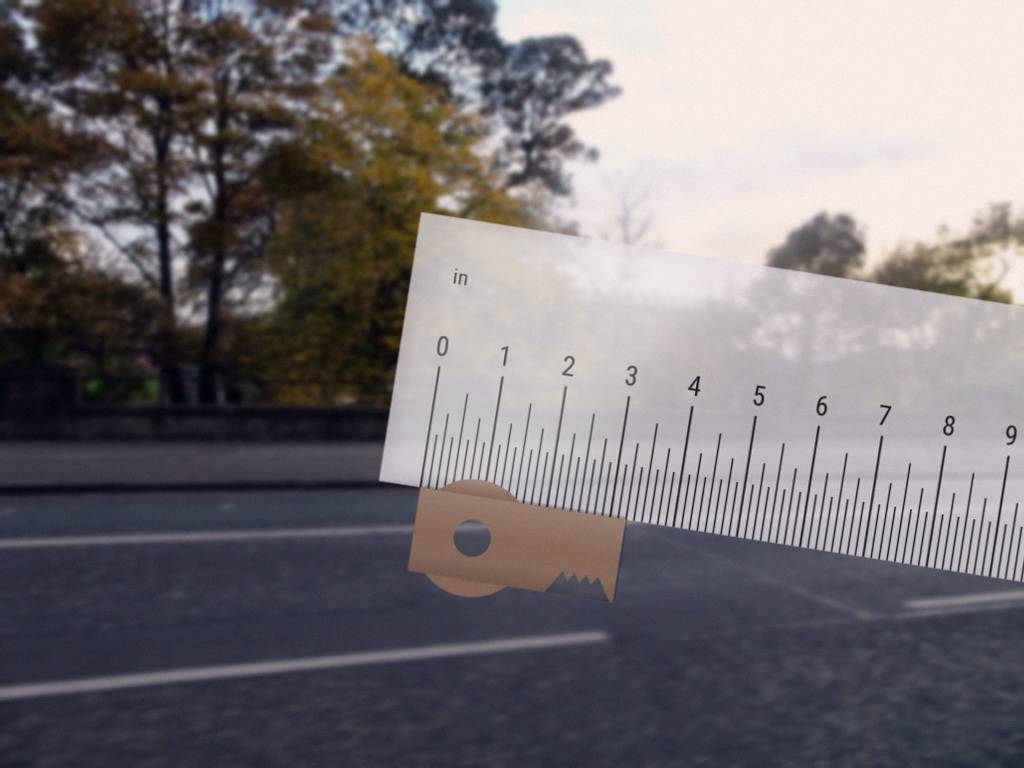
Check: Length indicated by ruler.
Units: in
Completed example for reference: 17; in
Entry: 3.25; in
